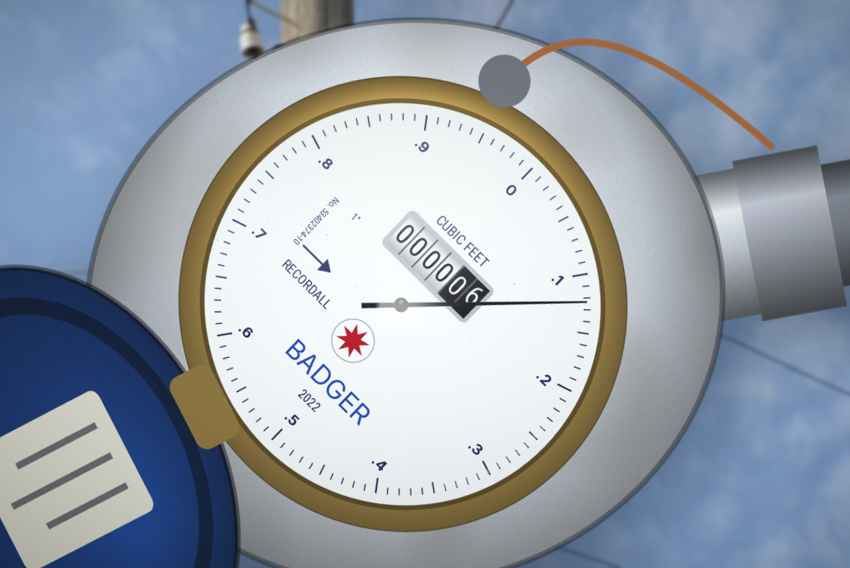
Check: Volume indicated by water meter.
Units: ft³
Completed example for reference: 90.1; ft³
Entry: 6.12; ft³
